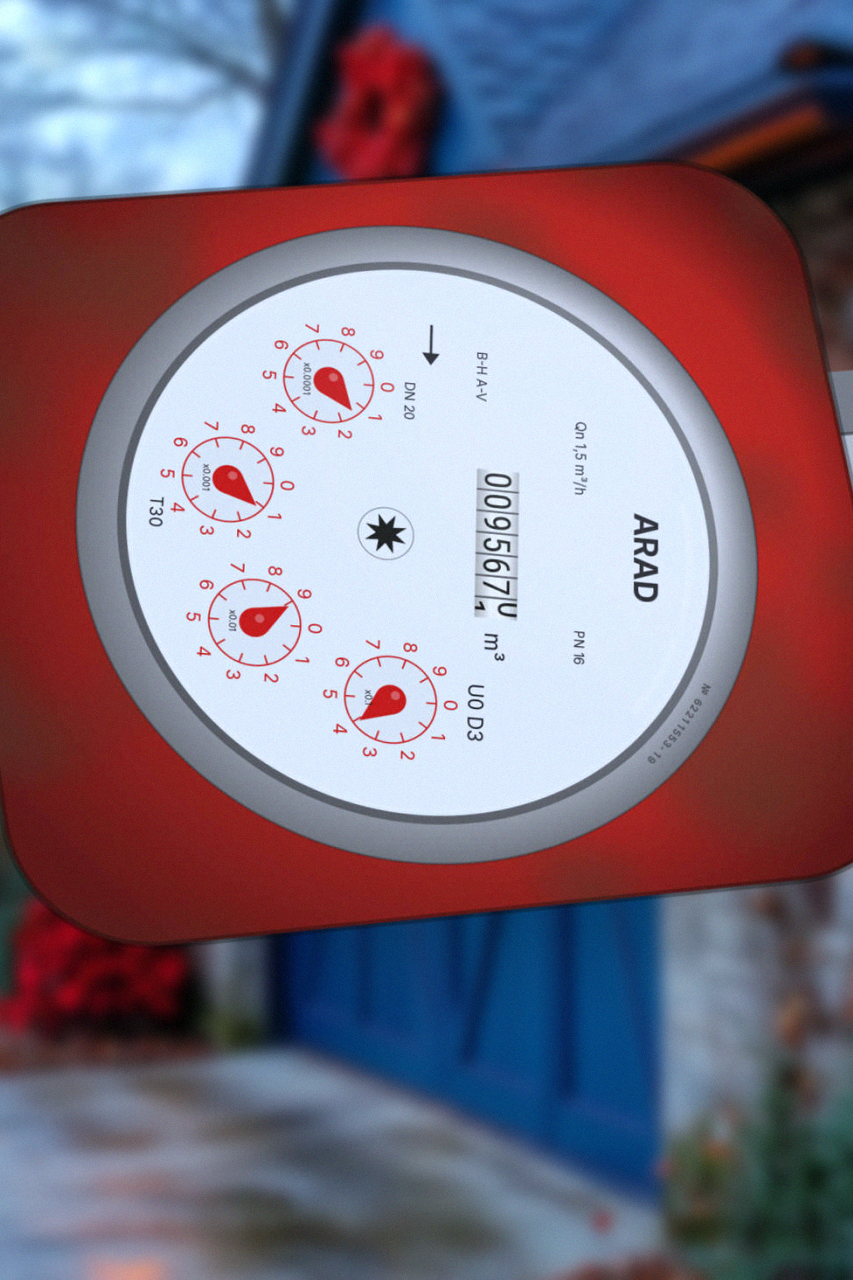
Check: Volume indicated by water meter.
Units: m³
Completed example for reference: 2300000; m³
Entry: 95670.3911; m³
